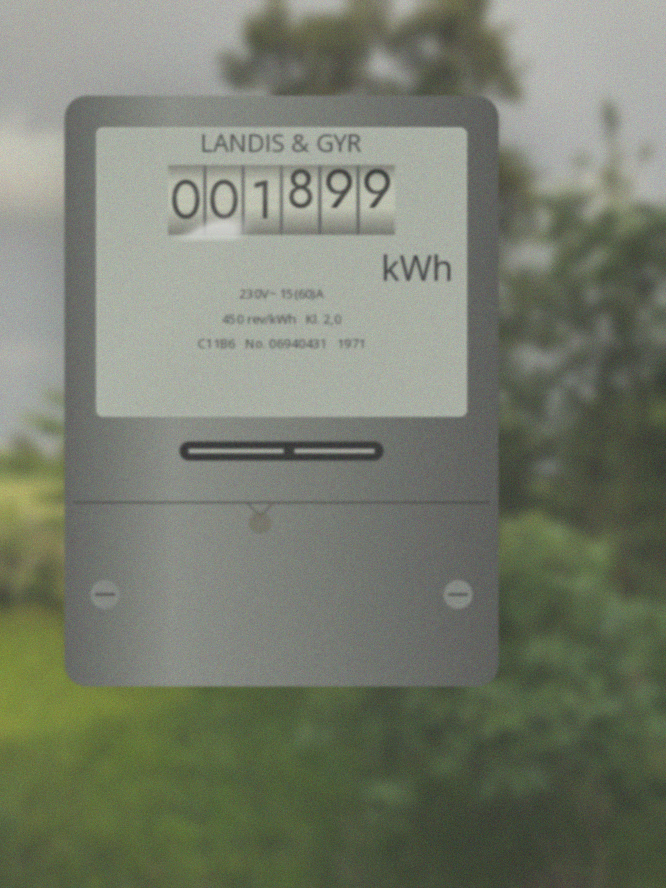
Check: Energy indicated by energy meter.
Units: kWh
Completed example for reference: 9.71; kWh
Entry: 1899; kWh
